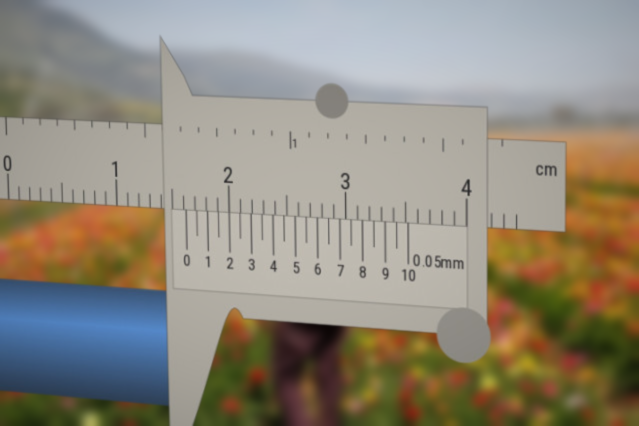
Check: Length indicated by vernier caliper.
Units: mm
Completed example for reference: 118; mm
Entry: 16.2; mm
